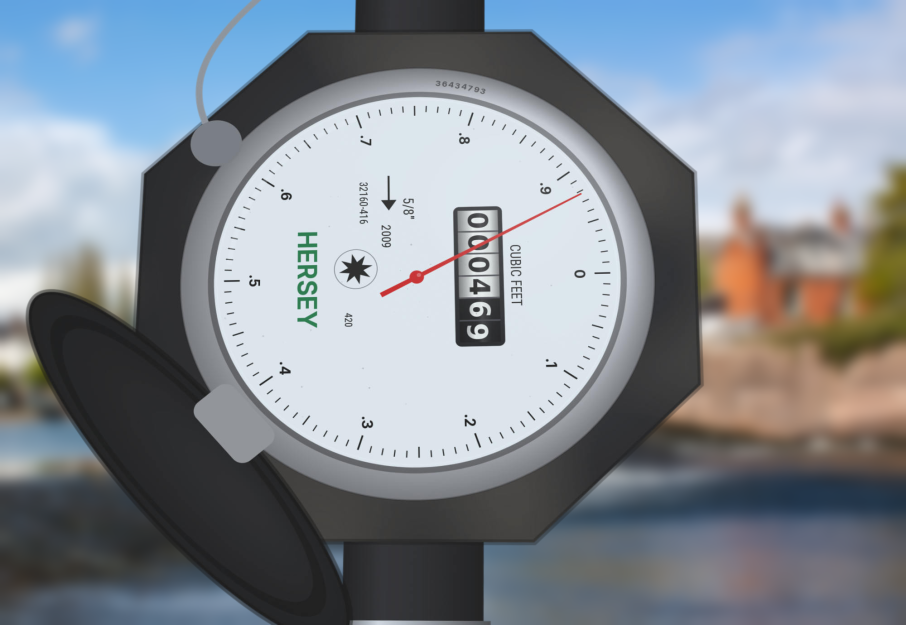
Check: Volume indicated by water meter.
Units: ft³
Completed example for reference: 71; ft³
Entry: 468.92; ft³
